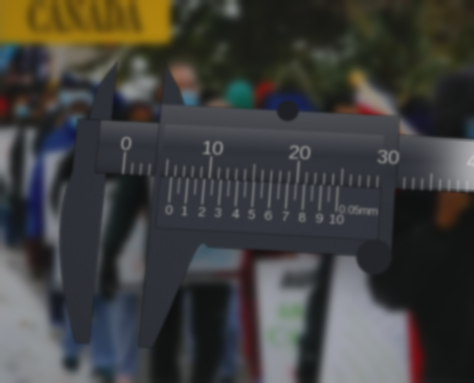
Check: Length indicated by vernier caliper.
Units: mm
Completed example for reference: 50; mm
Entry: 5.6; mm
